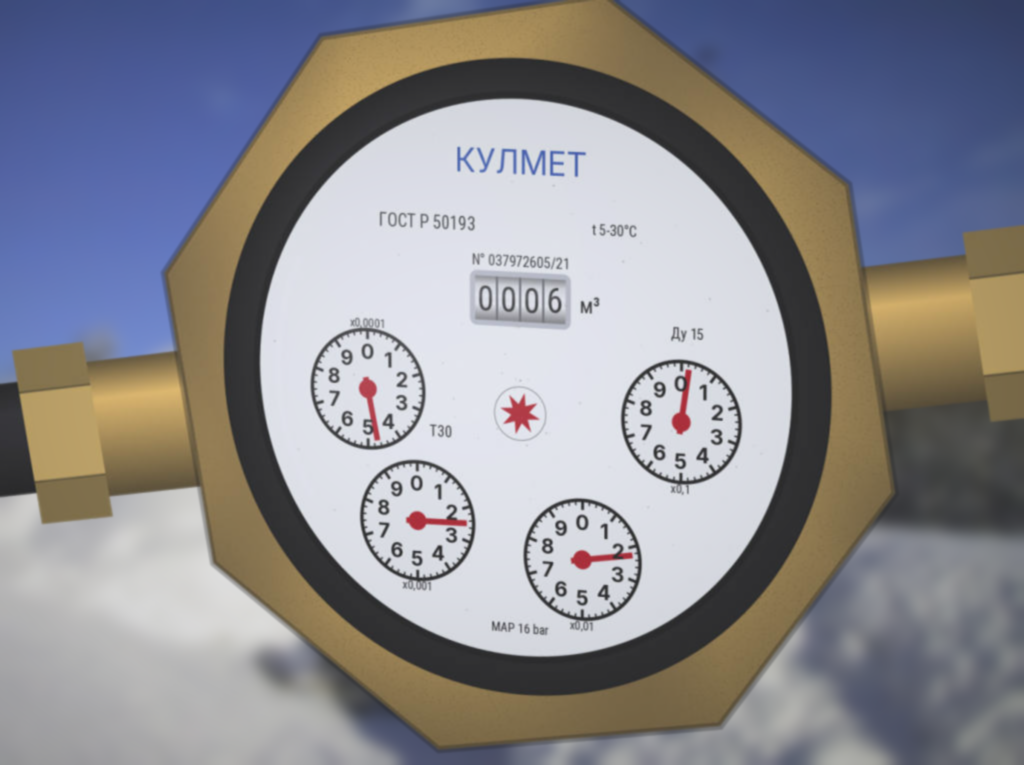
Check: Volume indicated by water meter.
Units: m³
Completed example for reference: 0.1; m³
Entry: 6.0224; m³
